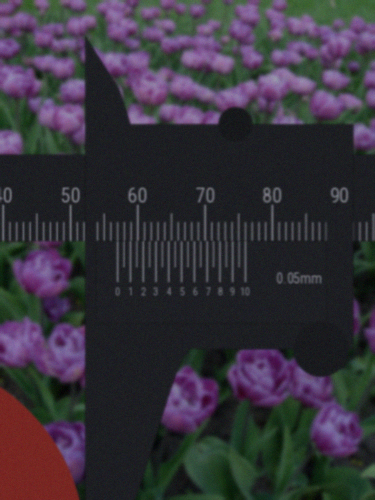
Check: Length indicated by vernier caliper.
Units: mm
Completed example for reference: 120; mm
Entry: 57.0; mm
